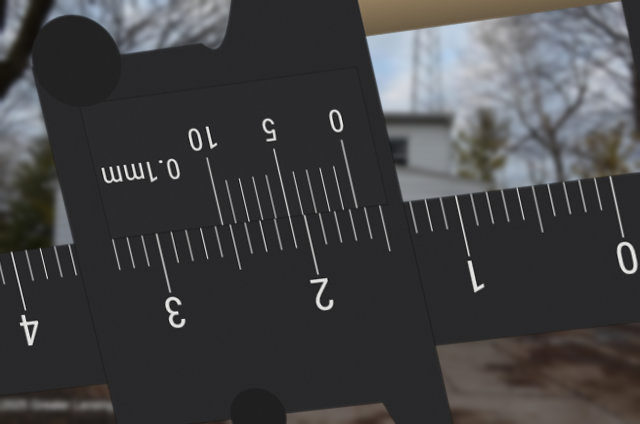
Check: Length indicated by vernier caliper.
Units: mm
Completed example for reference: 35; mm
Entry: 16.5; mm
